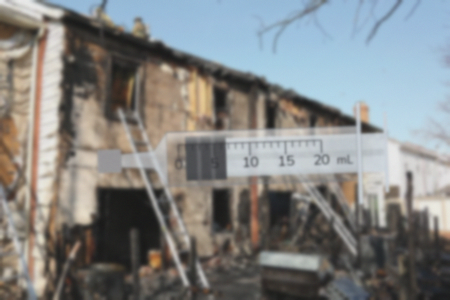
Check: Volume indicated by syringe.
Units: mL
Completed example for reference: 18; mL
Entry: 1; mL
